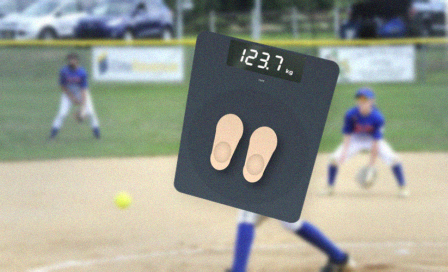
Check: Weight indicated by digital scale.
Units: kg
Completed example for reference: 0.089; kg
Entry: 123.7; kg
